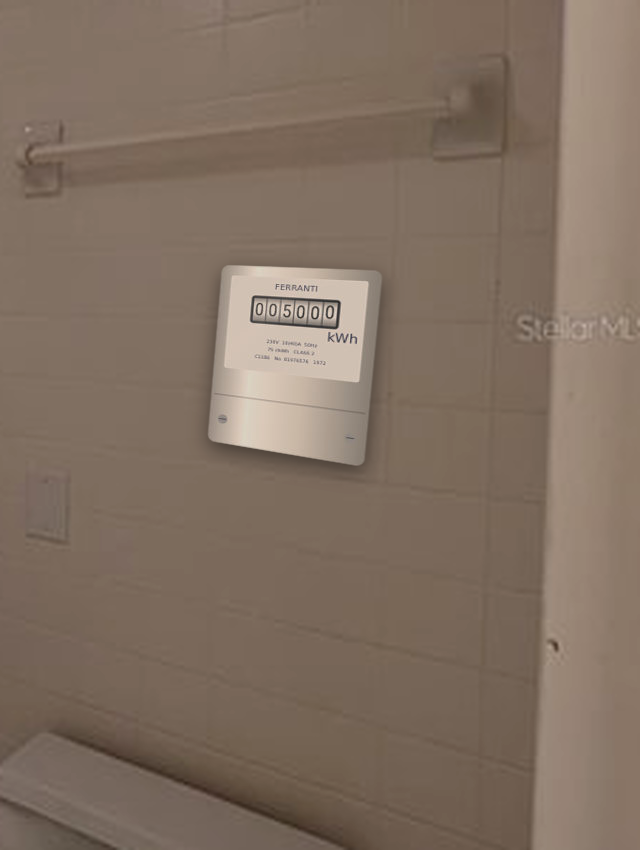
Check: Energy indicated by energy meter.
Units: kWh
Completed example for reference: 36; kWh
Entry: 5000; kWh
